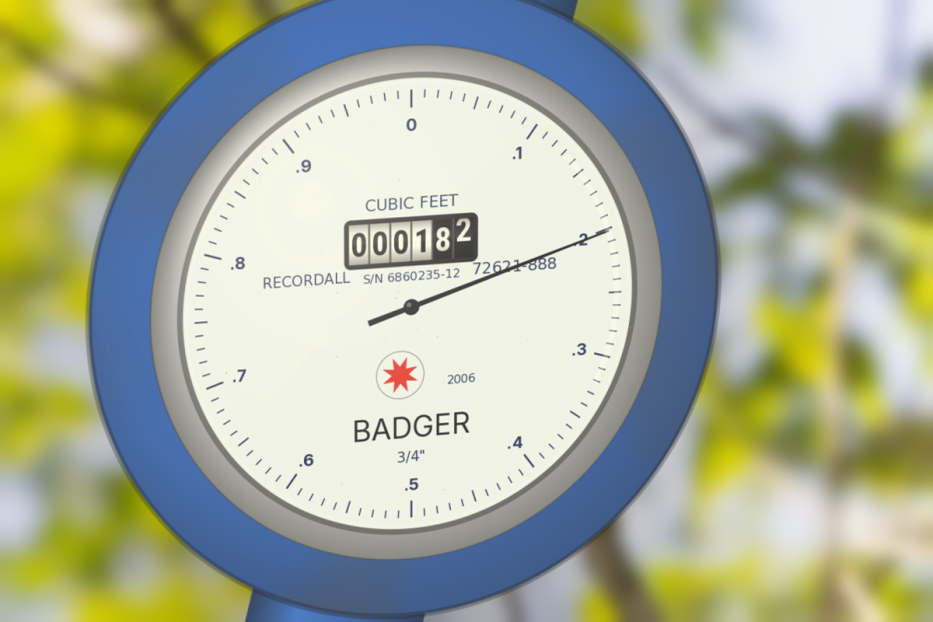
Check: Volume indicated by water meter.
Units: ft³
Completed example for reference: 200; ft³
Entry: 182.20; ft³
